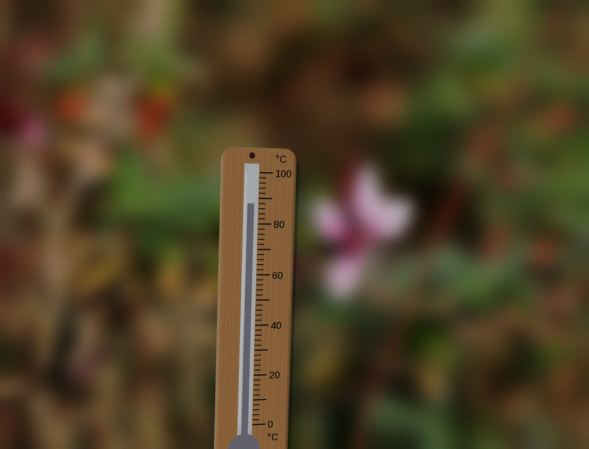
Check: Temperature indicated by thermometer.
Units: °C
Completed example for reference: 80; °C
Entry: 88; °C
